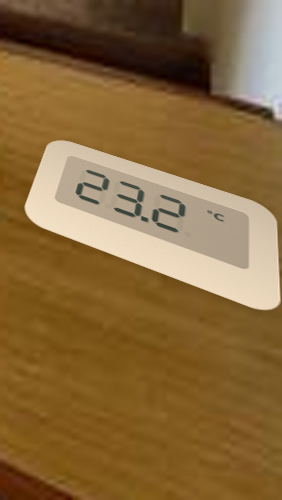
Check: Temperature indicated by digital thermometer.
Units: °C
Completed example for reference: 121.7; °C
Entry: 23.2; °C
